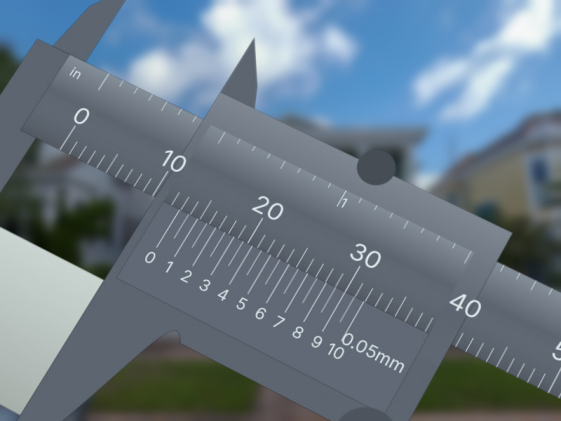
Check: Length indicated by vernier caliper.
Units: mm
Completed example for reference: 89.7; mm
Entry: 12.9; mm
